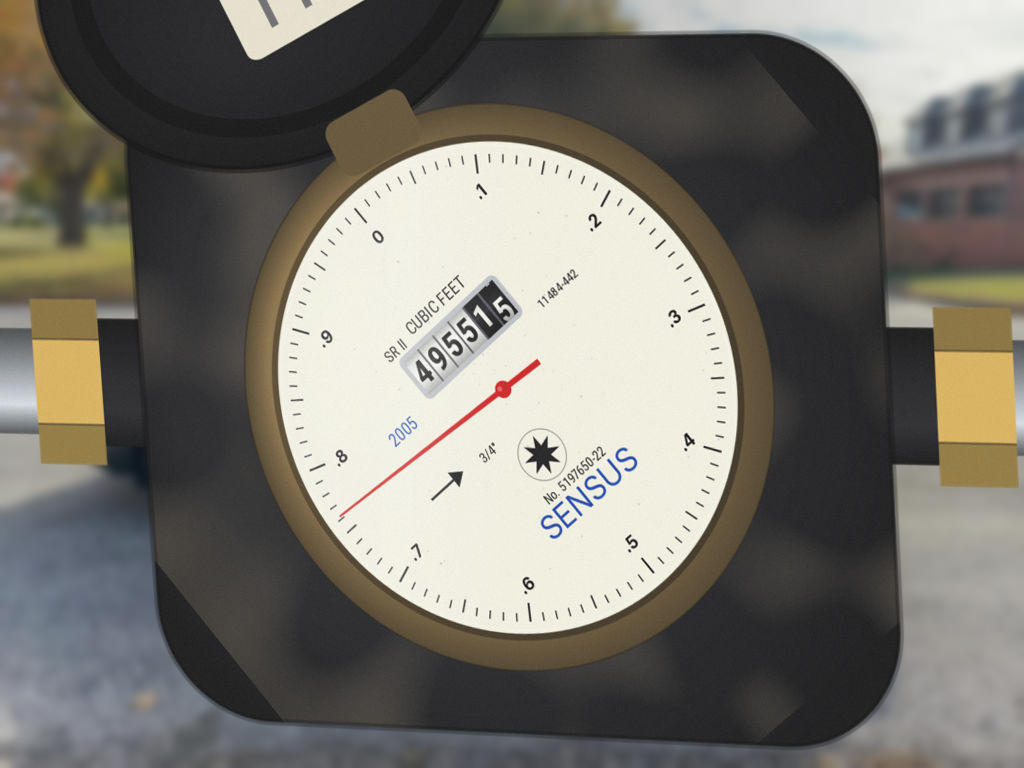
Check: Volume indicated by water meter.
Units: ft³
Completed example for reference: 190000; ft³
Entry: 495514.76; ft³
